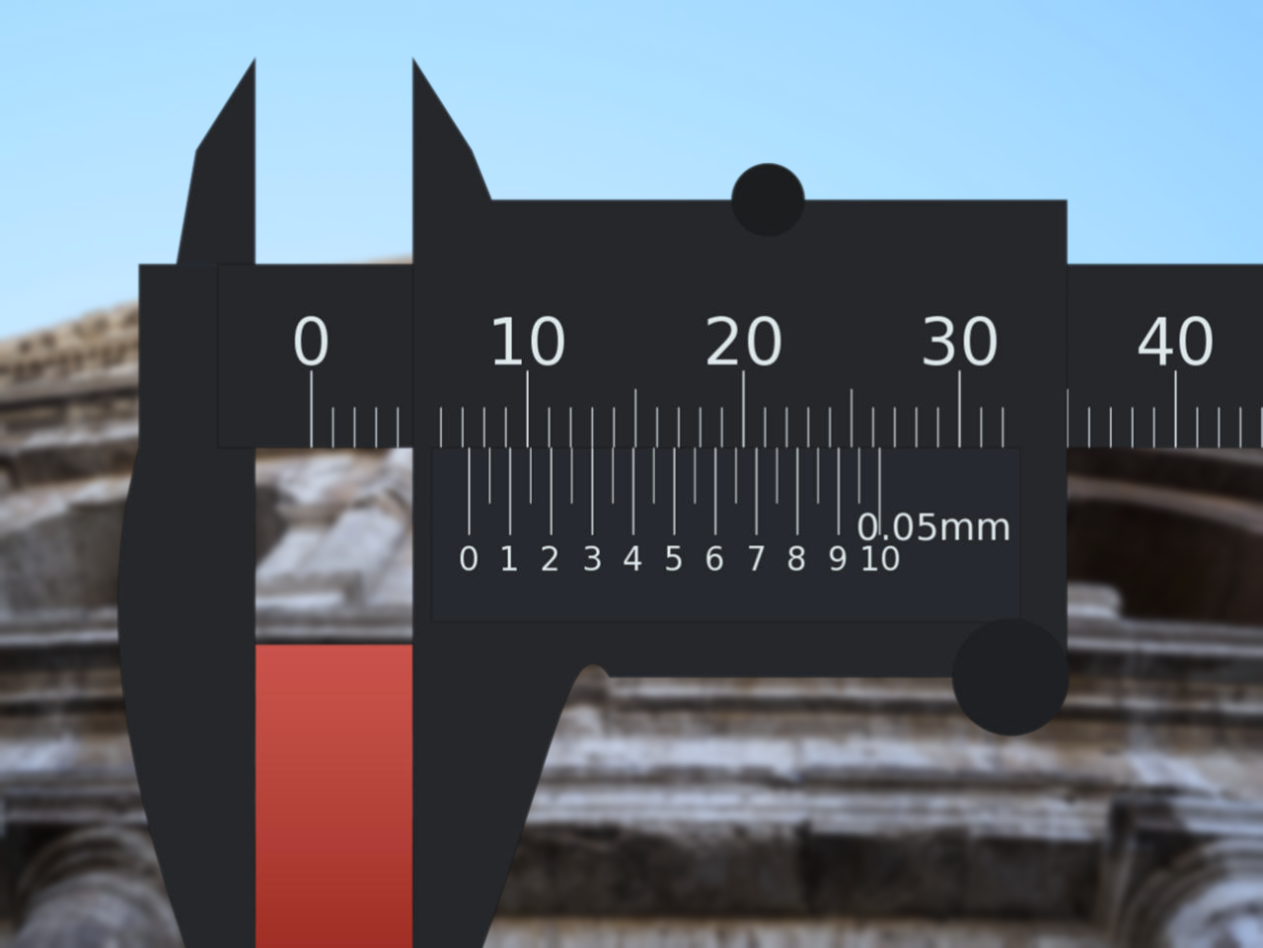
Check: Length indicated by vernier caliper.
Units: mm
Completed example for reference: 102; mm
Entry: 7.3; mm
